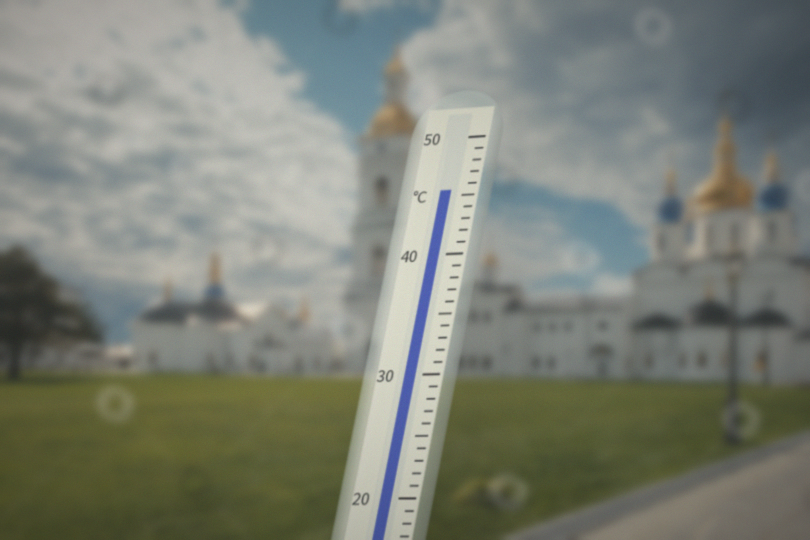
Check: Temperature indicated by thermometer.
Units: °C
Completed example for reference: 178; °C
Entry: 45.5; °C
